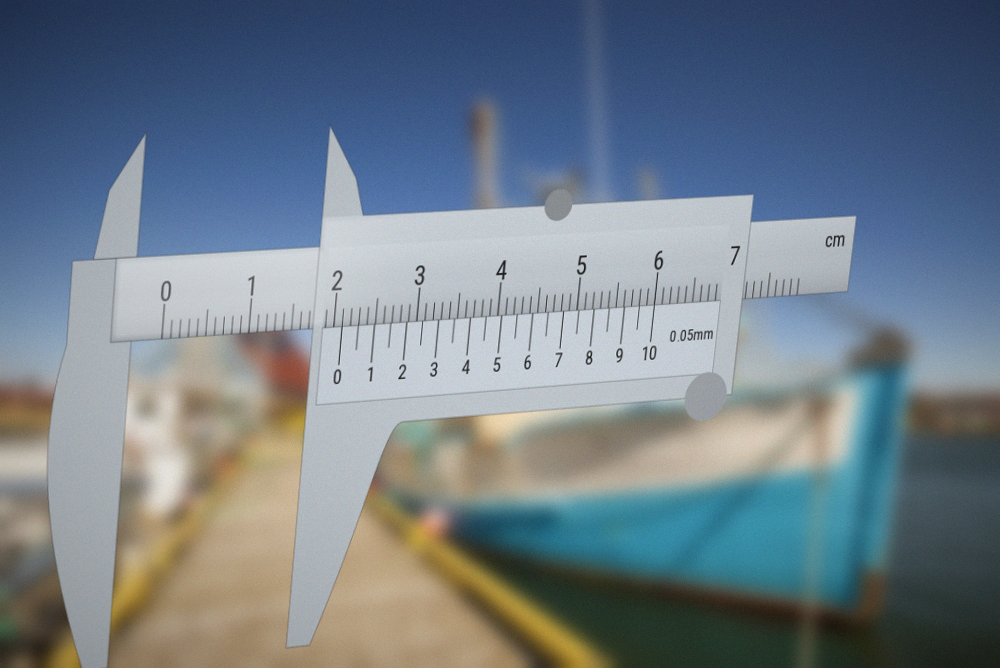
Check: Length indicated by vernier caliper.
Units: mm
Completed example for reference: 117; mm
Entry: 21.0; mm
